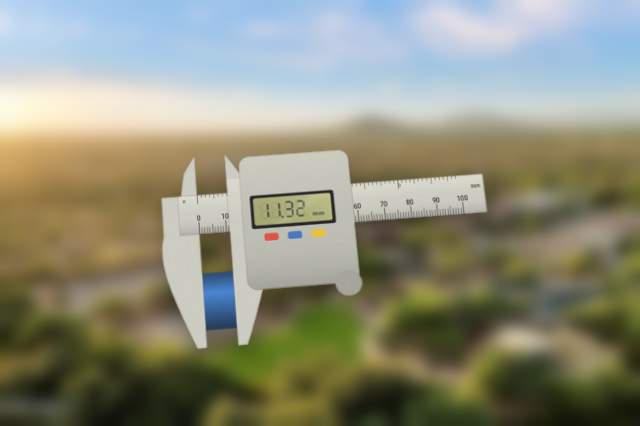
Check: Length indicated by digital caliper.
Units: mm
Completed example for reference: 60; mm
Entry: 11.32; mm
